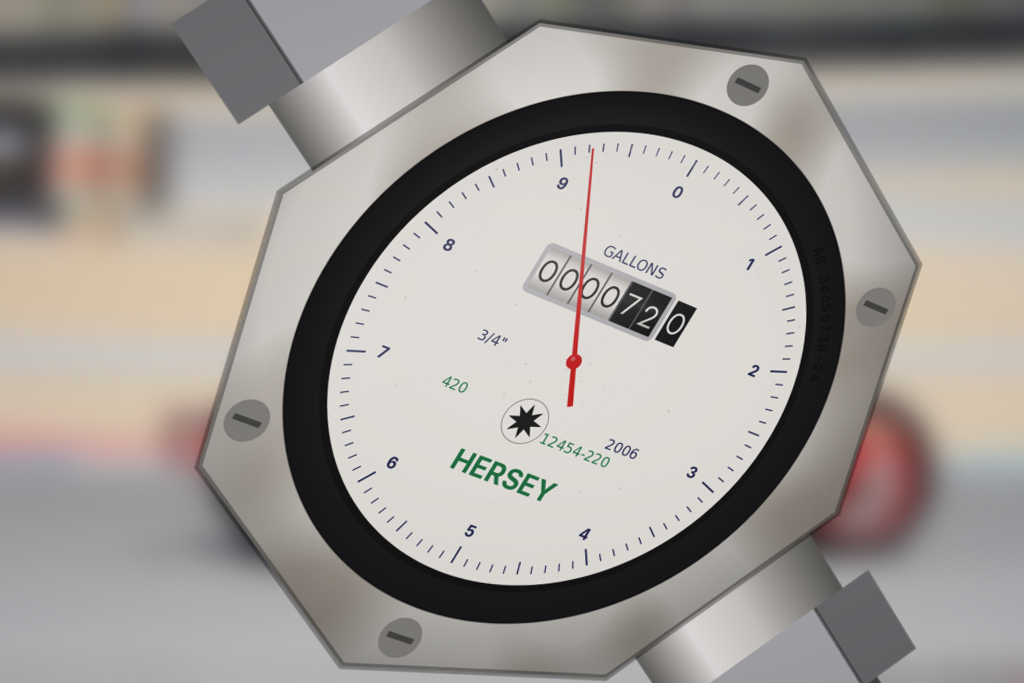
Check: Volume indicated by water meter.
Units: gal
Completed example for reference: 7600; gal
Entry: 719.2; gal
